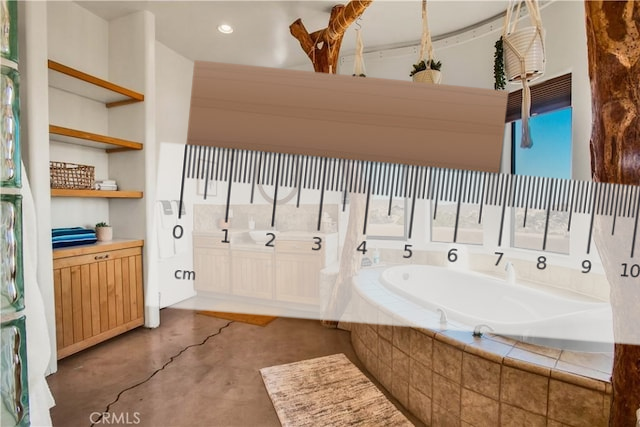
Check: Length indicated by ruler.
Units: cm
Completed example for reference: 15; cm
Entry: 6.8; cm
